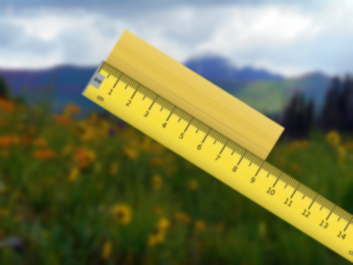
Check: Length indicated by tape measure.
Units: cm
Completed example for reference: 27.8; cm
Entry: 9; cm
